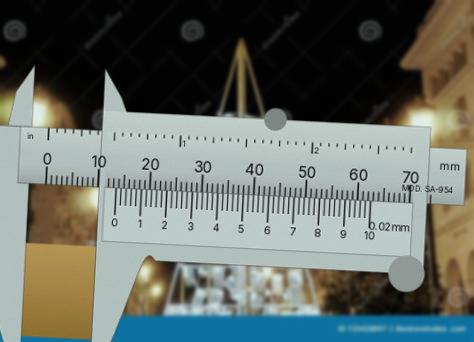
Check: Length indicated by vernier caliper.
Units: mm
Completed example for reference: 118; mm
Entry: 13.5; mm
